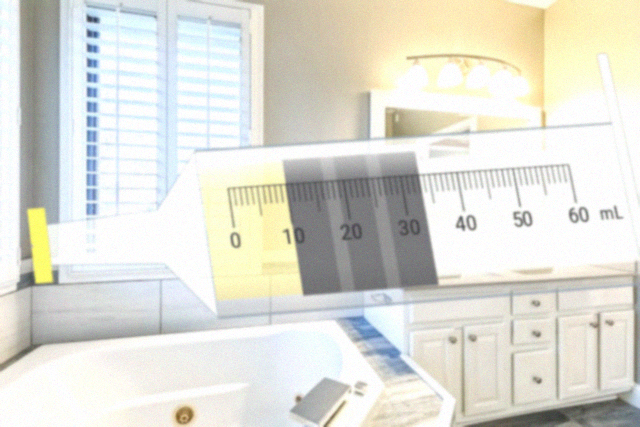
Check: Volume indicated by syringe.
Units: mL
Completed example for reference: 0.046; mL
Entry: 10; mL
